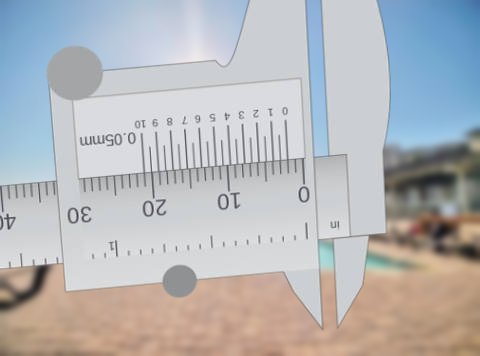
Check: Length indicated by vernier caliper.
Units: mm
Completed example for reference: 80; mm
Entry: 2.0; mm
